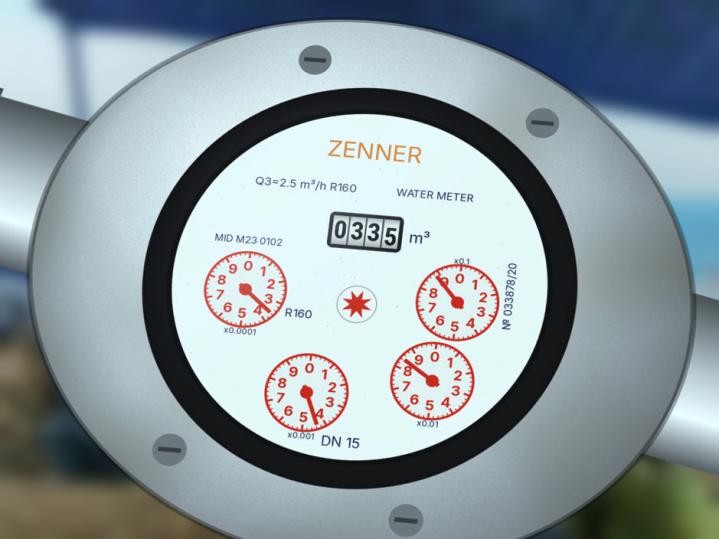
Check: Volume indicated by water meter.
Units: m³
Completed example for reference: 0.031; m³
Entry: 334.8843; m³
